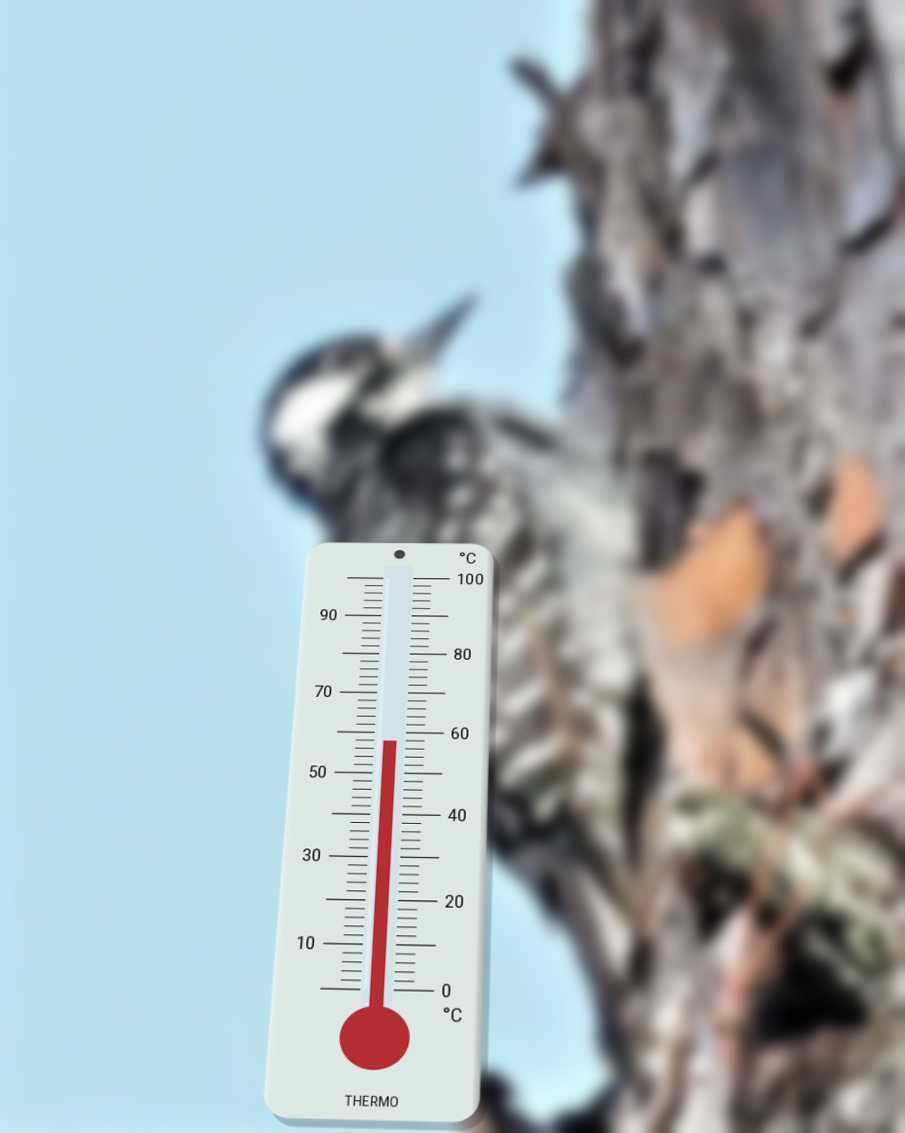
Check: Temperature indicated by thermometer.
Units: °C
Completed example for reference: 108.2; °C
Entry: 58; °C
